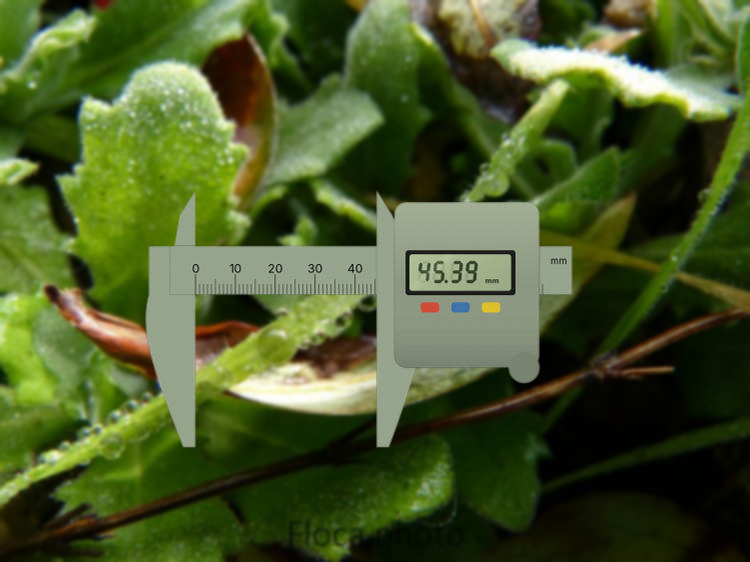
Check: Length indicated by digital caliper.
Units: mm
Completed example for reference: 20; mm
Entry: 45.39; mm
